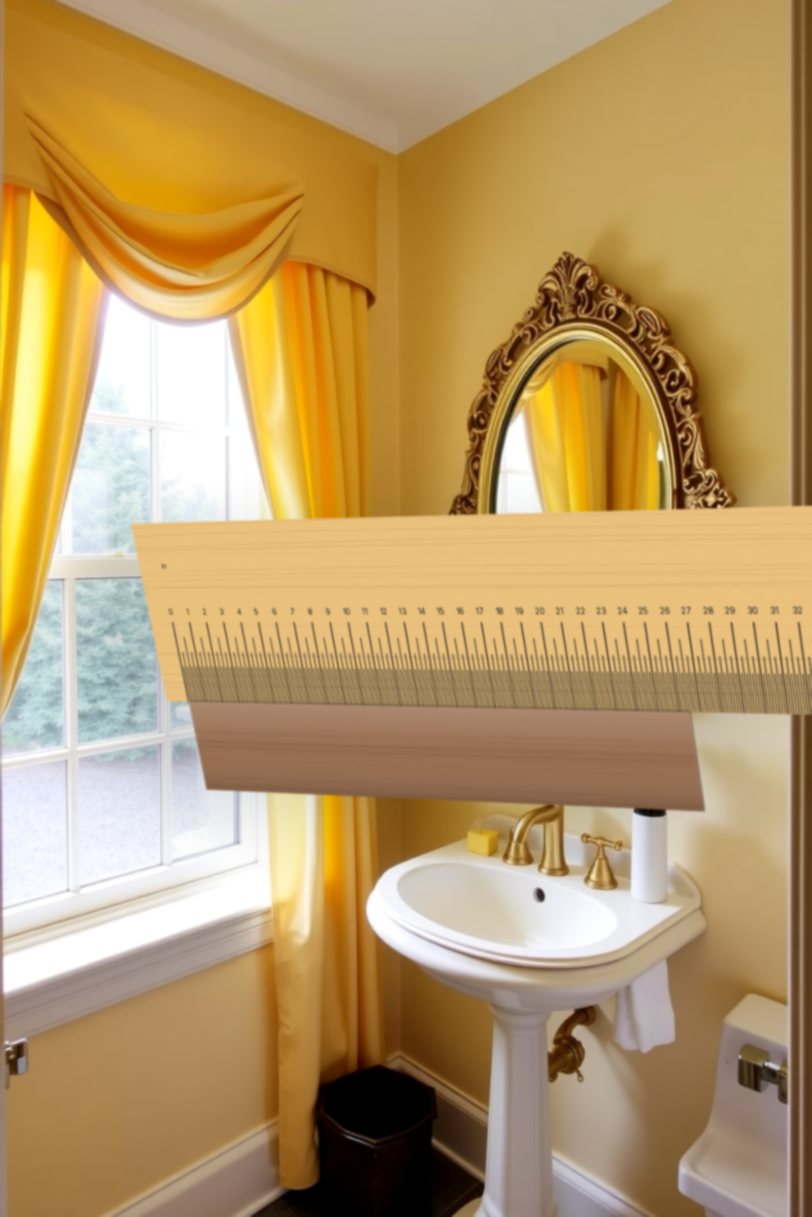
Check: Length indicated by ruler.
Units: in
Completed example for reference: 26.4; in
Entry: 26.5; in
